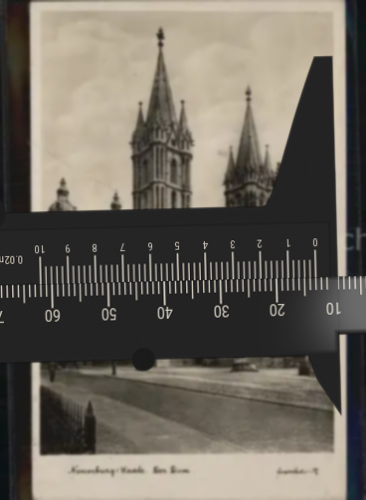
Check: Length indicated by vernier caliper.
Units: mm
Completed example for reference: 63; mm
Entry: 13.0; mm
